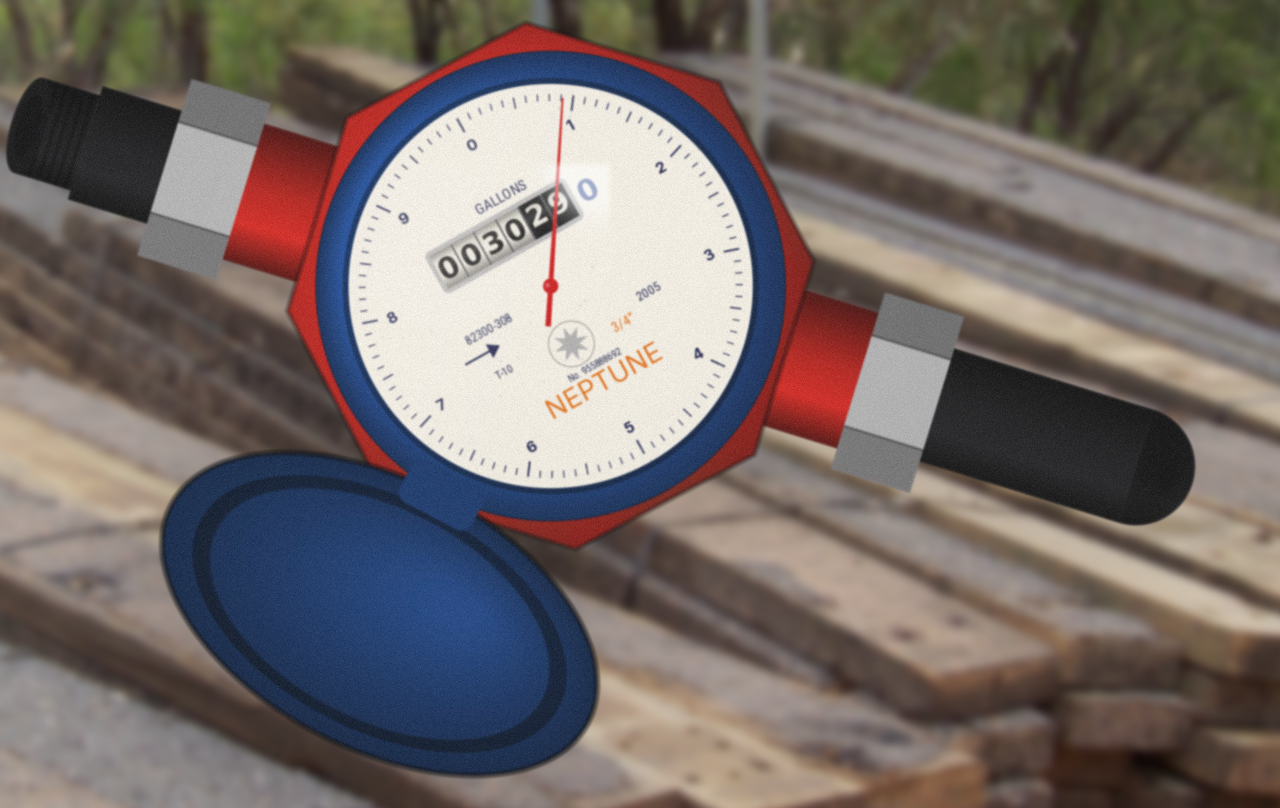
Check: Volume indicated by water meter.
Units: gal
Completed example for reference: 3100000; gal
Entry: 30290.9; gal
